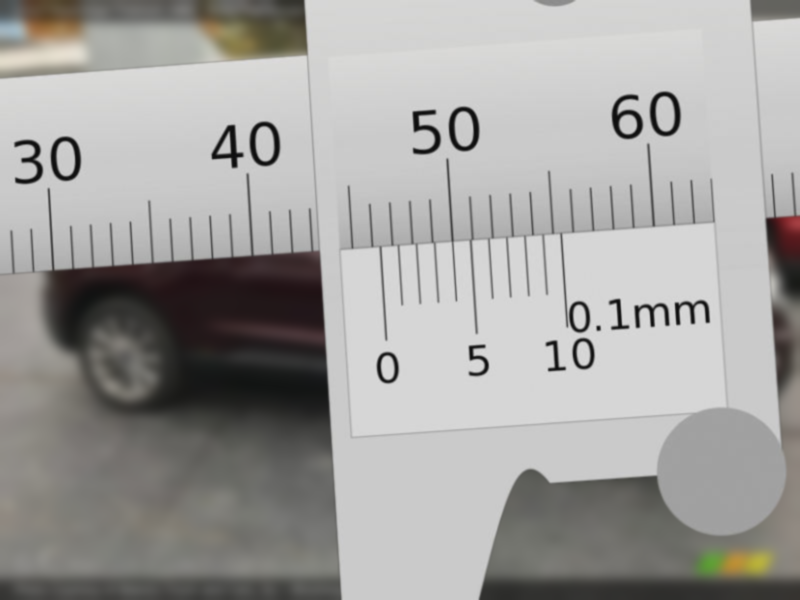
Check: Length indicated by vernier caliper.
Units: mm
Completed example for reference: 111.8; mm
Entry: 46.4; mm
